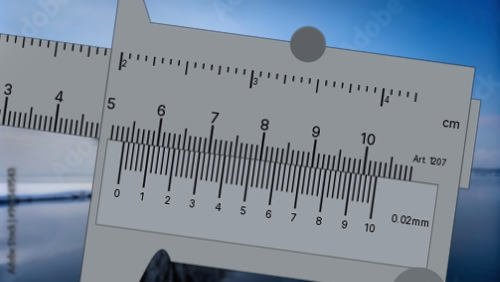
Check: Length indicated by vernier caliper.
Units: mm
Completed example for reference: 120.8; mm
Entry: 53.5; mm
